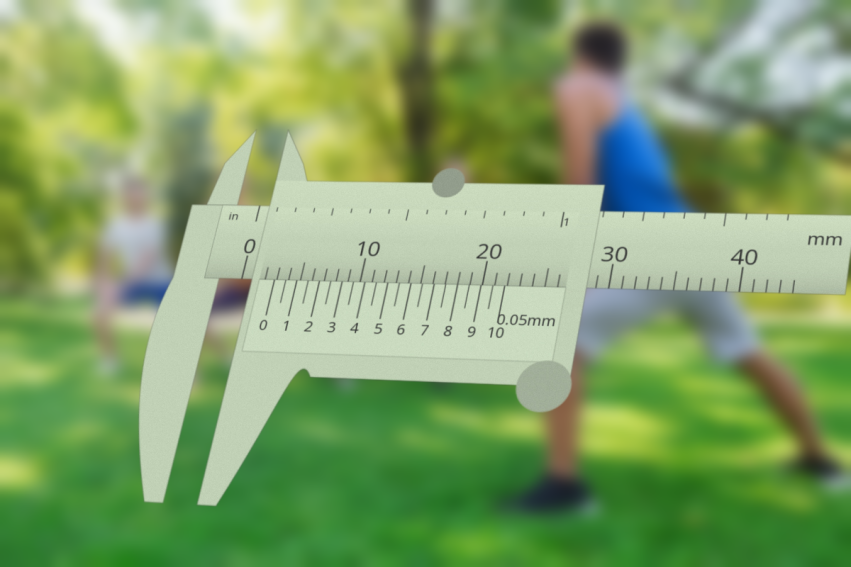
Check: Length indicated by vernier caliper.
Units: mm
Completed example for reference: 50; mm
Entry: 2.8; mm
